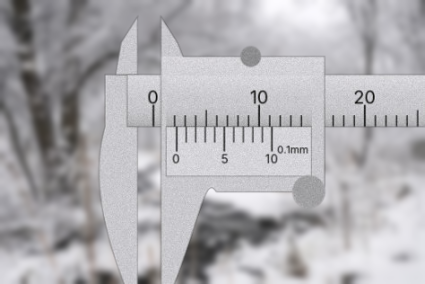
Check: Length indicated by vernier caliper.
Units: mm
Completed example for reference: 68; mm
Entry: 2.2; mm
